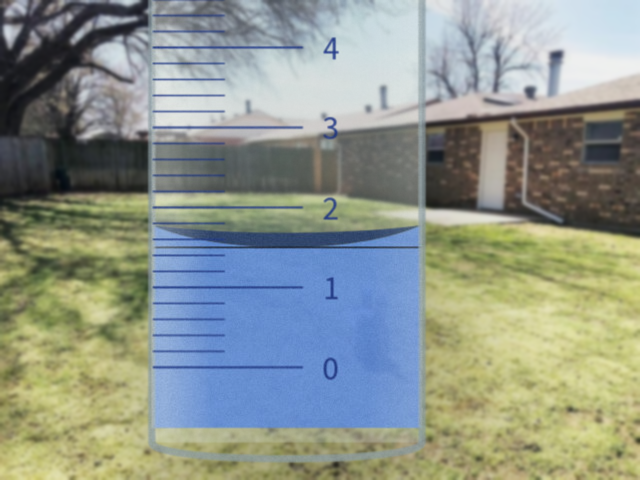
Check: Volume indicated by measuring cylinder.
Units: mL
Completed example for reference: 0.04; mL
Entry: 1.5; mL
